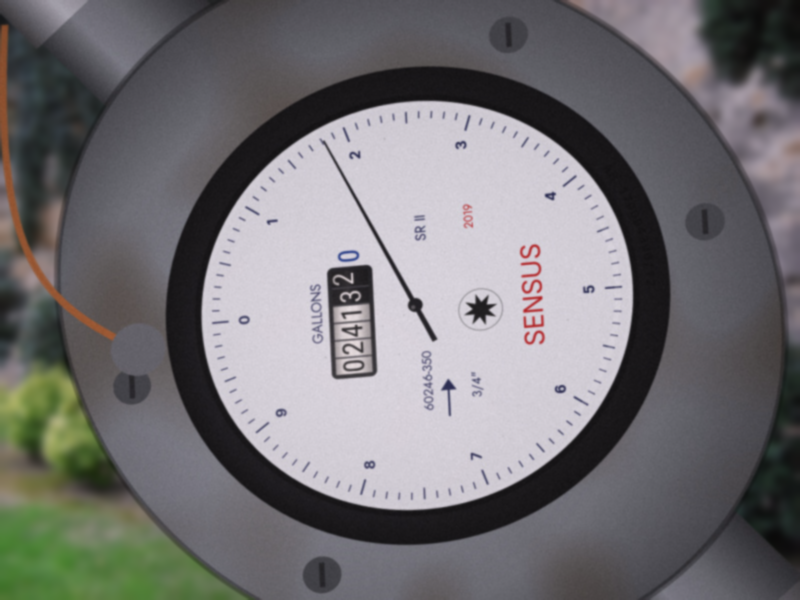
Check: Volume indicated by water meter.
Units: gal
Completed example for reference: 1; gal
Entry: 241321.8; gal
